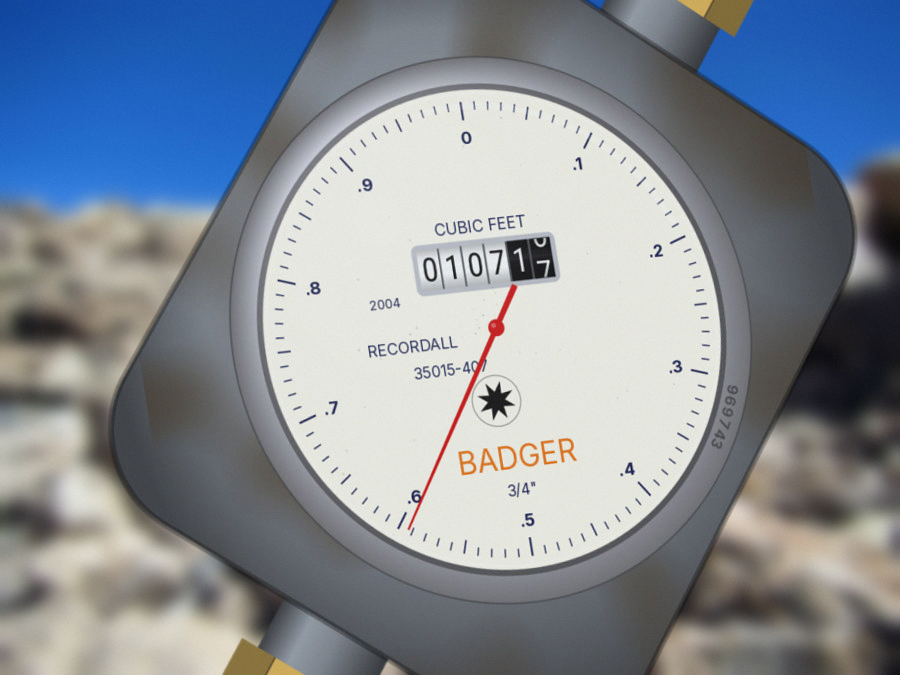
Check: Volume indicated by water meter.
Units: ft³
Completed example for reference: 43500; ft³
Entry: 10716.59; ft³
